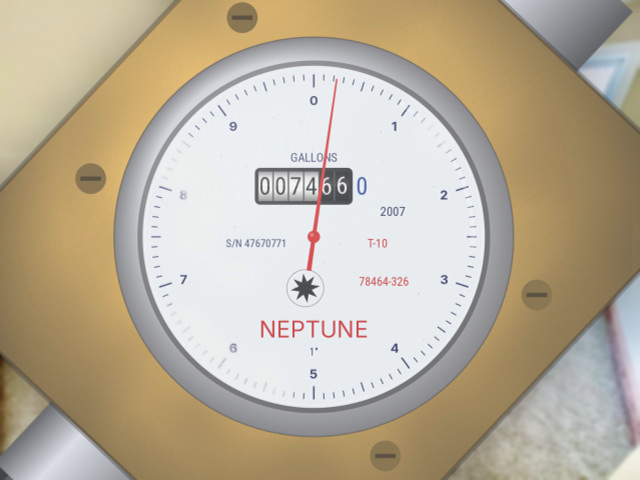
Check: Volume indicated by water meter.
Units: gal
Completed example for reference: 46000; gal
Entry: 74660.2; gal
